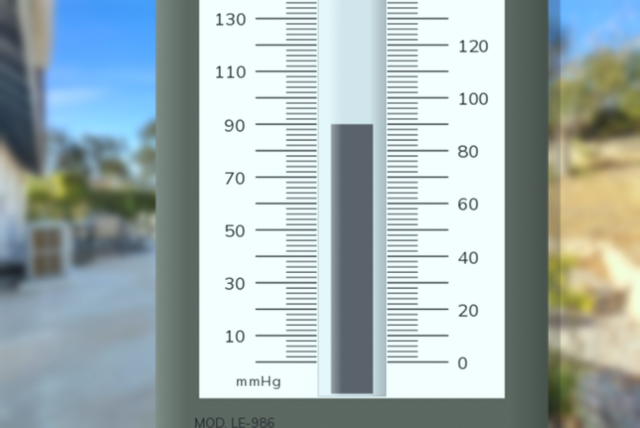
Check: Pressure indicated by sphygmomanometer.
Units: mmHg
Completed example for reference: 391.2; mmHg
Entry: 90; mmHg
